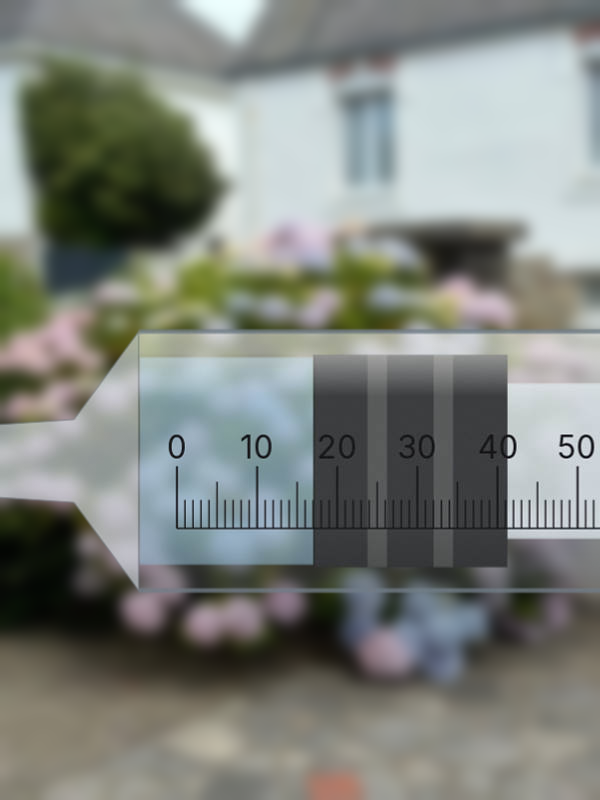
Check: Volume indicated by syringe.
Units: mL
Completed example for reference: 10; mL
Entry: 17; mL
